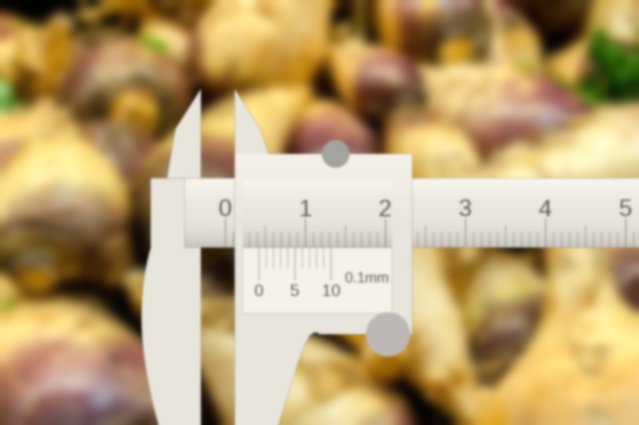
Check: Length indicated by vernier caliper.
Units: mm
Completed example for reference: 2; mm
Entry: 4.2; mm
